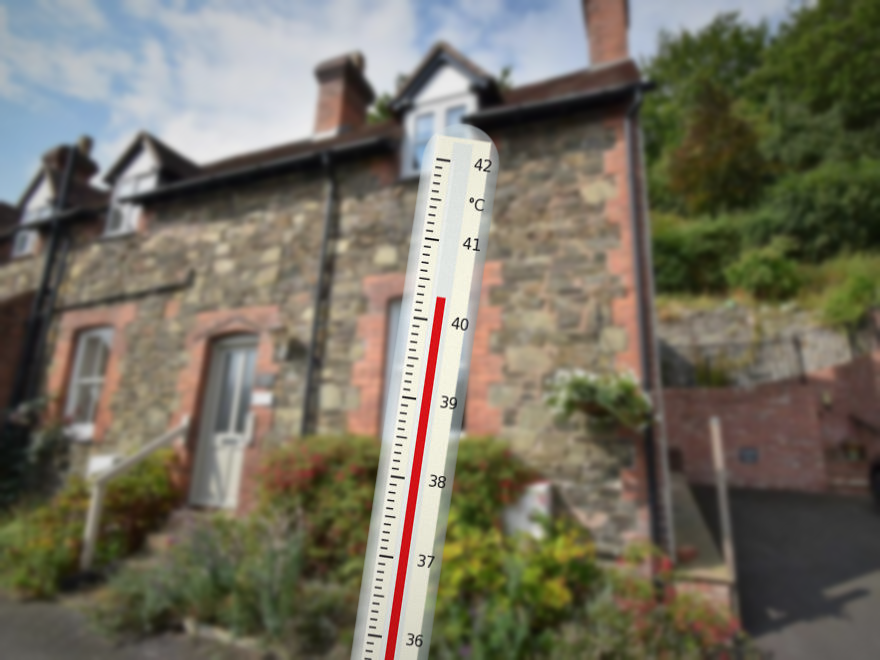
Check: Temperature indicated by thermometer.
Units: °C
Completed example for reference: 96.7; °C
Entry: 40.3; °C
